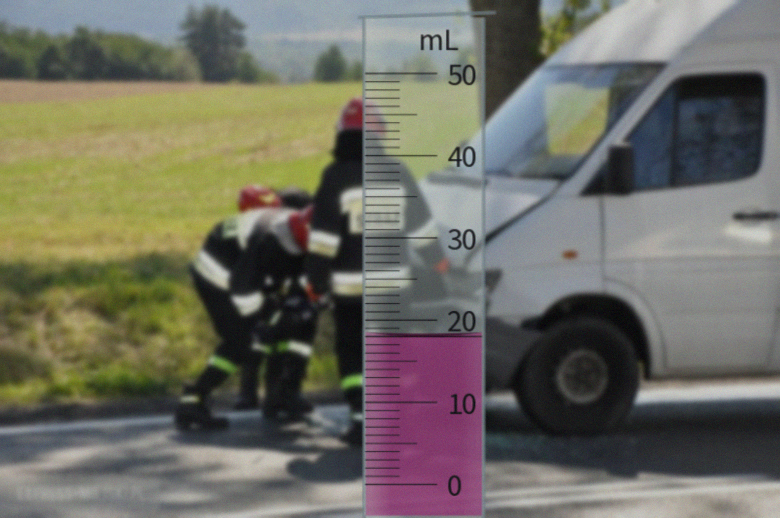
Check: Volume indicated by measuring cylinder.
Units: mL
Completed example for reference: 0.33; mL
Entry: 18; mL
